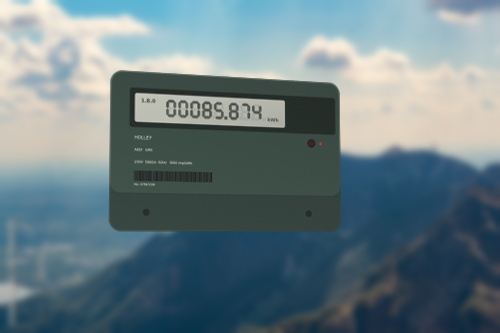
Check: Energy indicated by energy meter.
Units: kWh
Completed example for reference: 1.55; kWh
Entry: 85.874; kWh
